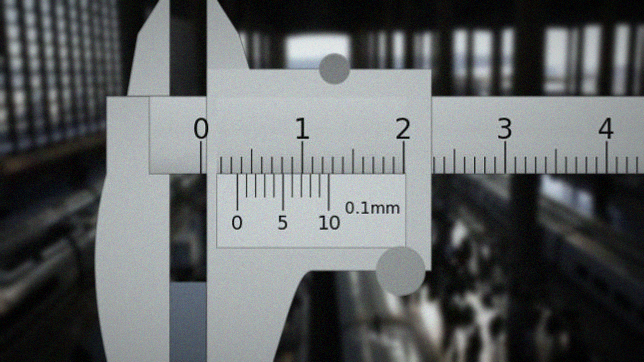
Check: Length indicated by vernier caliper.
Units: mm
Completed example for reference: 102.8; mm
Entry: 3.6; mm
